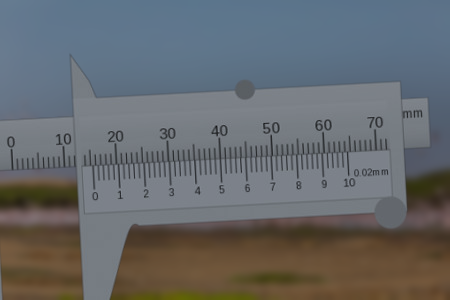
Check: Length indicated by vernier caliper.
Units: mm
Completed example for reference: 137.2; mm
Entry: 15.5; mm
